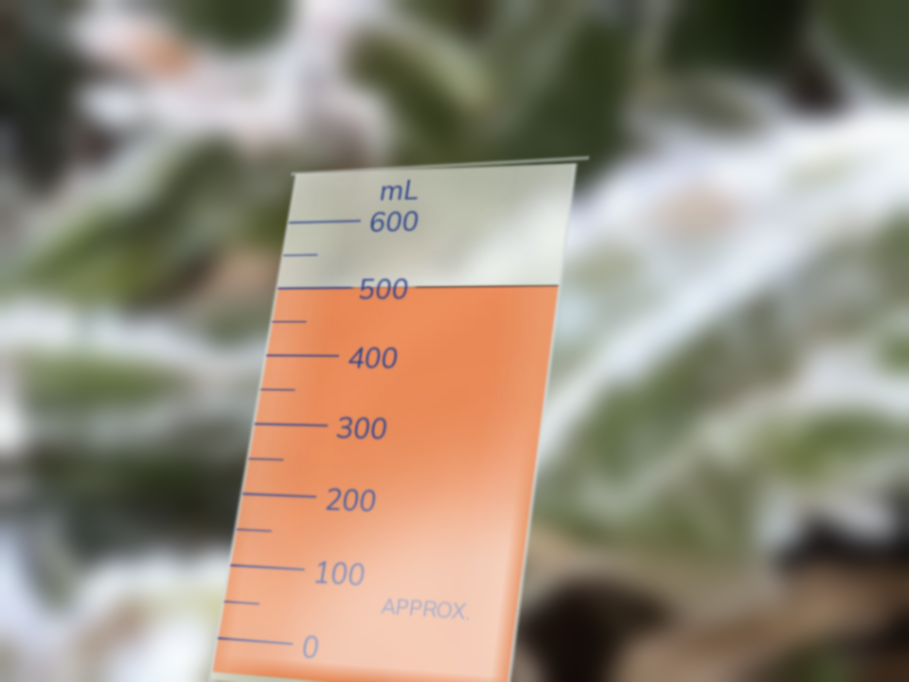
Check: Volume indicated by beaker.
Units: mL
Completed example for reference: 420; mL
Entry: 500; mL
